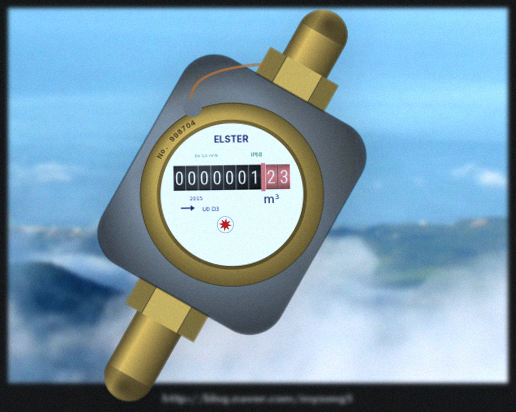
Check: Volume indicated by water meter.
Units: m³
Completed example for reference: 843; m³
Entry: 1.23; m³
